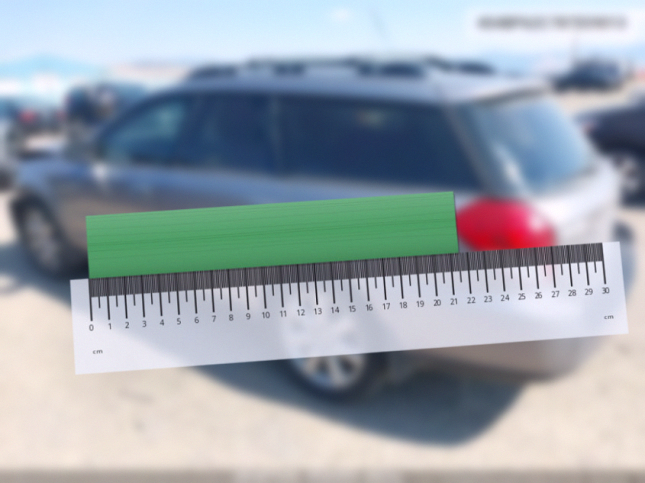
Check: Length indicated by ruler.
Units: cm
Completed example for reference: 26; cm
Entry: 21.5; cm
